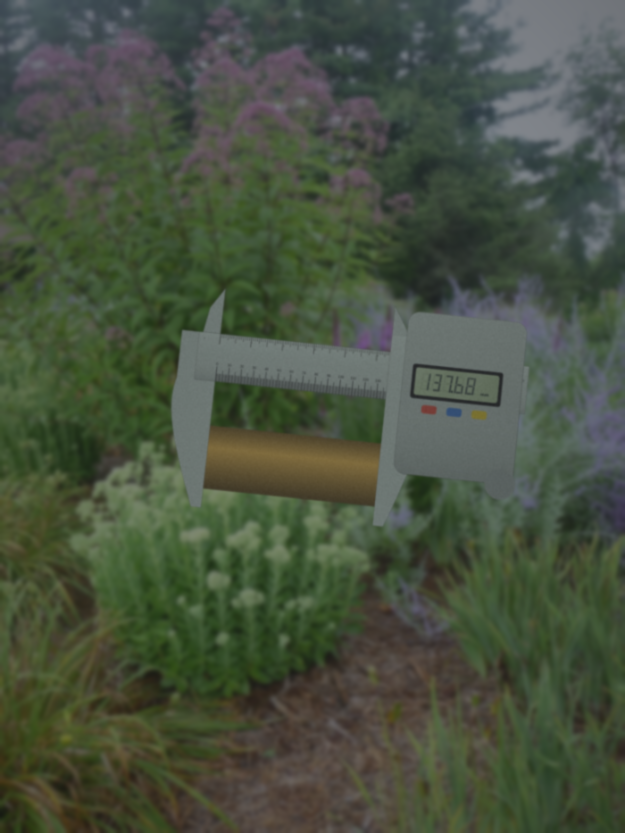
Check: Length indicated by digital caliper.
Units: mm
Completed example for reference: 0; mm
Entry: 137.68; mm
